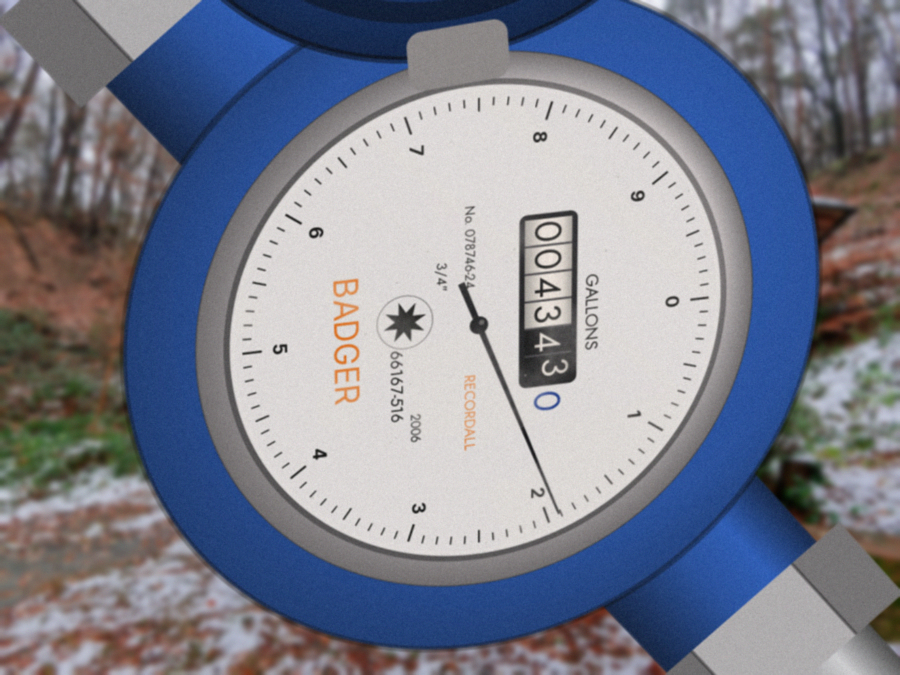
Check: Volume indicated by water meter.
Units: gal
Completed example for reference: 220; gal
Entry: 43431.9; gal
